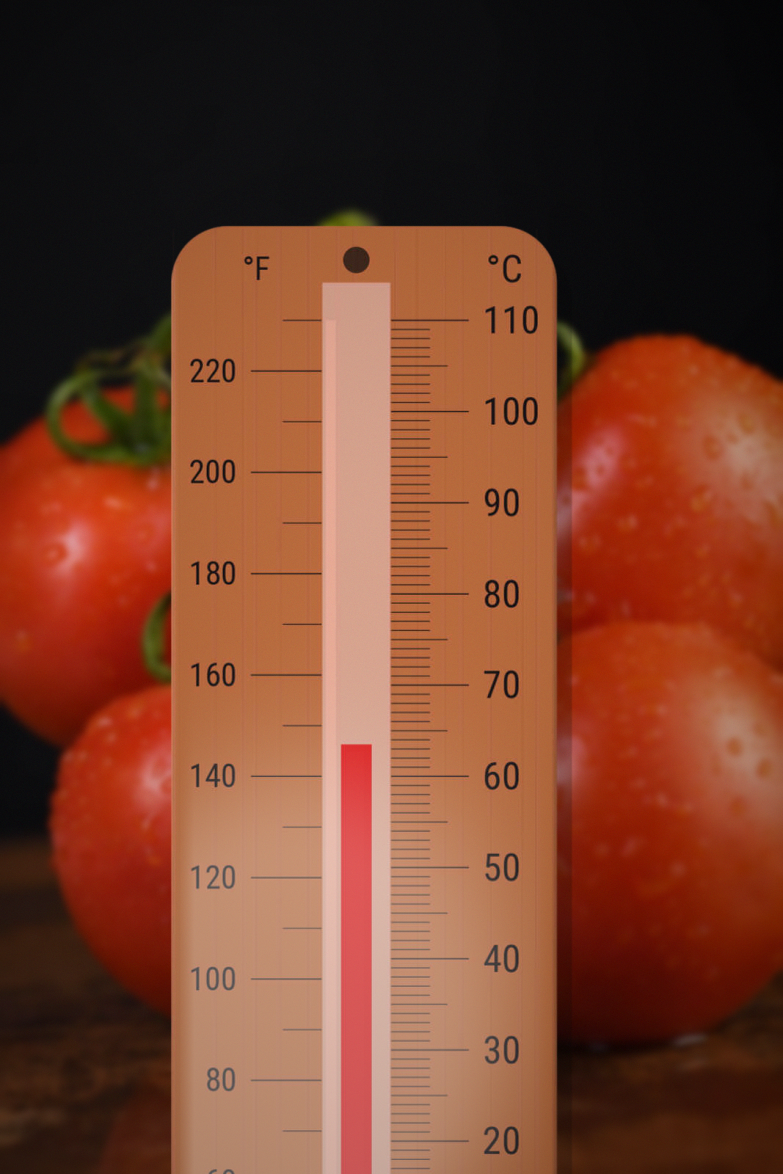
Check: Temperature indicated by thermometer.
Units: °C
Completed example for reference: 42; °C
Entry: 63.5; °C
